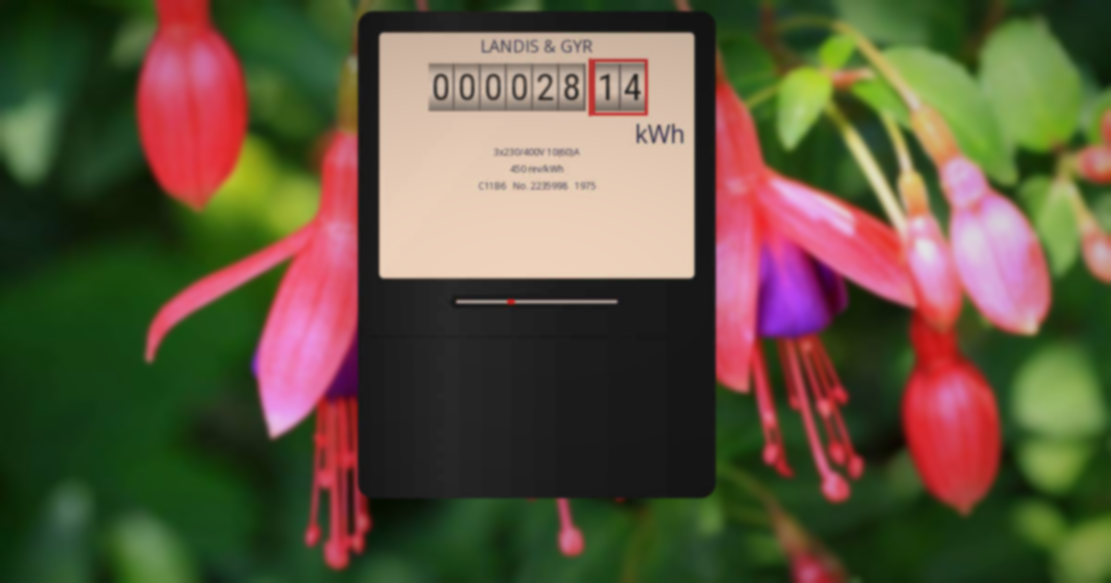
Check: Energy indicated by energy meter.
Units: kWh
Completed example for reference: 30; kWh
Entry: 28.14; kWh
